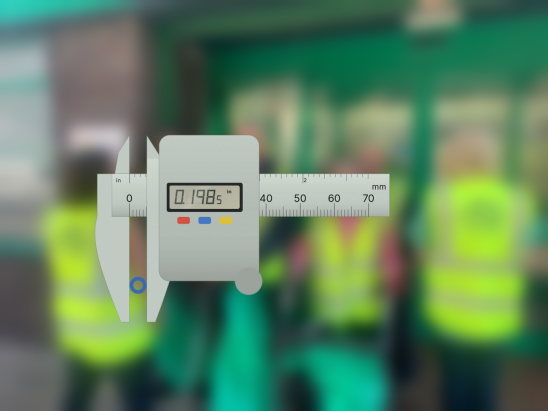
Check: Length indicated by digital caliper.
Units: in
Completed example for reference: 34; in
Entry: 0.1985; in
